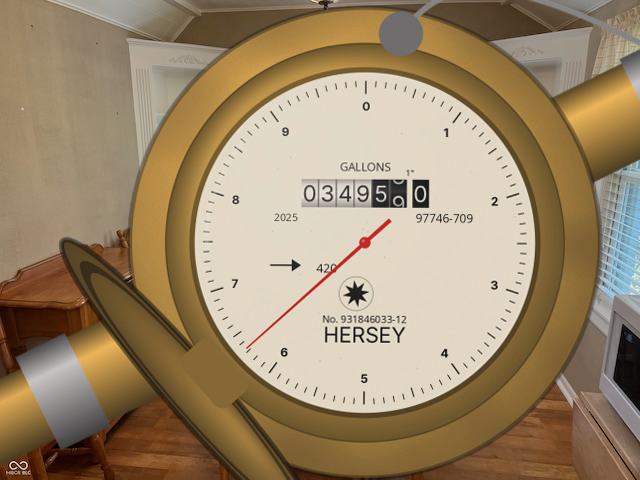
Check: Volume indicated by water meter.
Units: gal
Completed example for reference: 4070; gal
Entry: 349586.3; gal
